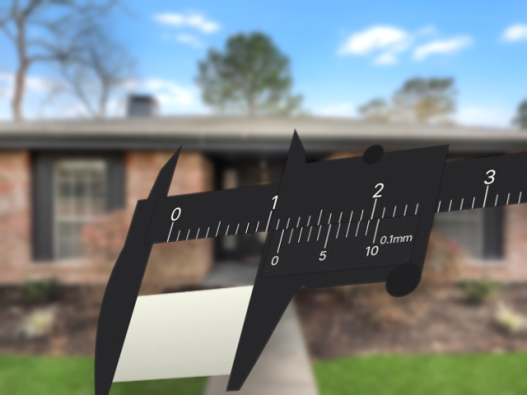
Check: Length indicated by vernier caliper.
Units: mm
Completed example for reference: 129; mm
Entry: 11.7; mm
